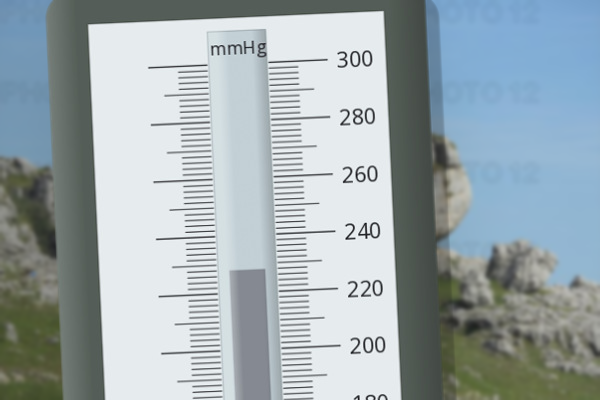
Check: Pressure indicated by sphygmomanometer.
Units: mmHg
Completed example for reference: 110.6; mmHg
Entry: 228; mmHg
